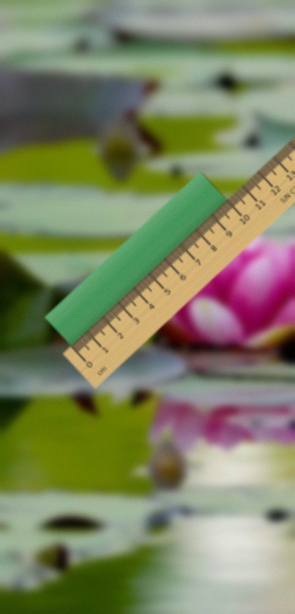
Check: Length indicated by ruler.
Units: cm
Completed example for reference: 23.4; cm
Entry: 10; cm
